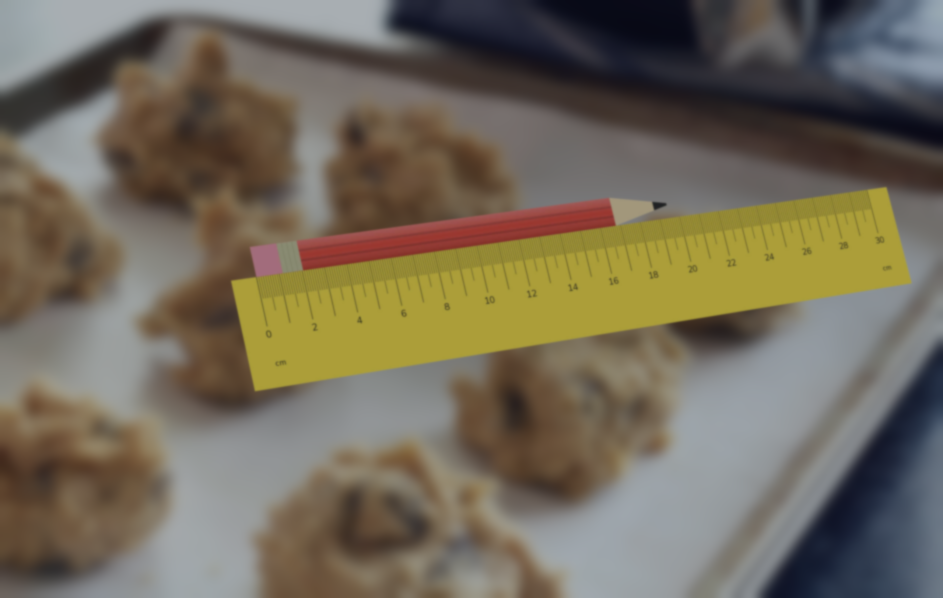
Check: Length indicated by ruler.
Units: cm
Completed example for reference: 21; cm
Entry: 19.5; cm
